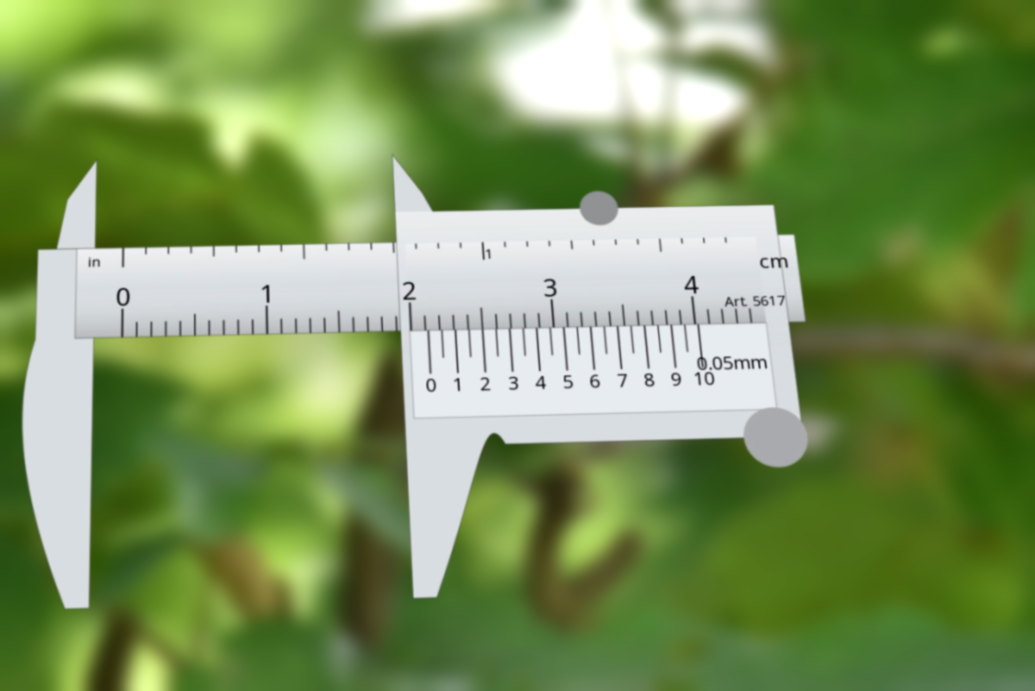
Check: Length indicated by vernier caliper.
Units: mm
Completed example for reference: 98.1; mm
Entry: 21.2; mm
